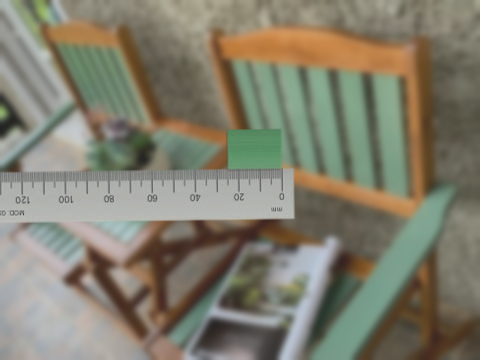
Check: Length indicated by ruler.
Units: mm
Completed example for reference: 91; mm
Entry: 25; mm
